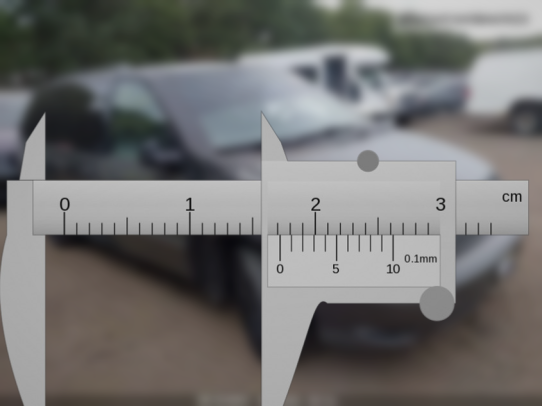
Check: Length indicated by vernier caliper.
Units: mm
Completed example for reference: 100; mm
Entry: 17.2; mm
